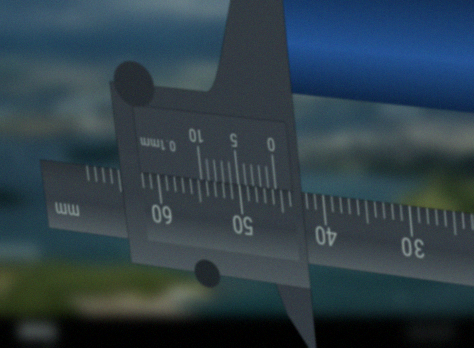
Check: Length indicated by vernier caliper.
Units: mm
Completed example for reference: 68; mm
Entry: 45.6; mm
